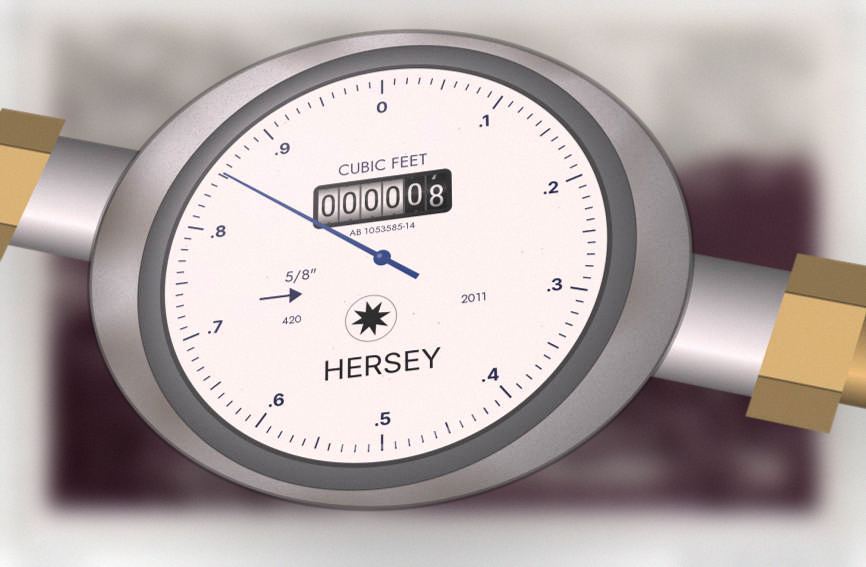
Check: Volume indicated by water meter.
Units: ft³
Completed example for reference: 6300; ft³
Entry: 7.85; ft³
